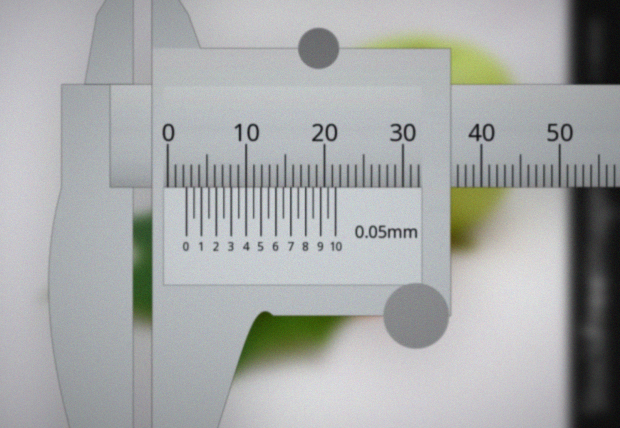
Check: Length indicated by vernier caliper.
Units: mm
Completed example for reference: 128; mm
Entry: 2.4; mm
